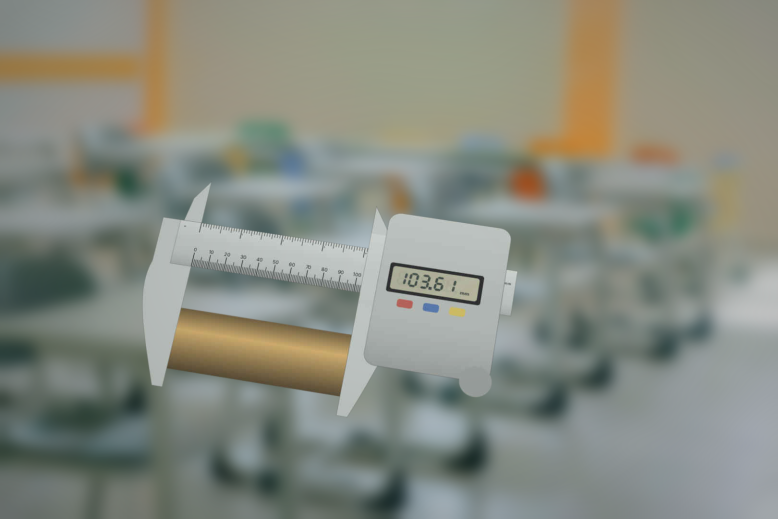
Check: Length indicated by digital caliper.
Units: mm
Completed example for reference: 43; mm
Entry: 103.61; mm
